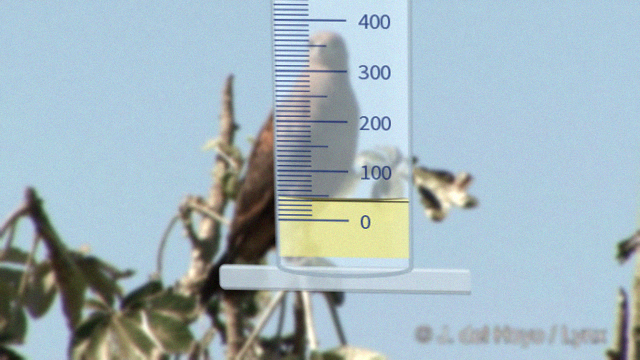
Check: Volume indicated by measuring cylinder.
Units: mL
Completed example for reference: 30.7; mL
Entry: 40; mL
